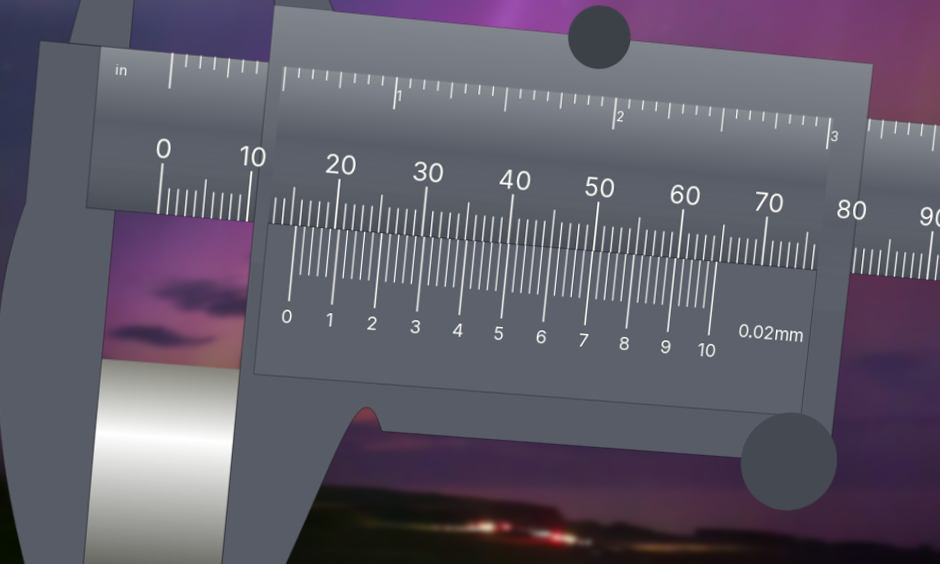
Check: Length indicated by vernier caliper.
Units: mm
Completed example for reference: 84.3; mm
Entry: 15.6; mm
